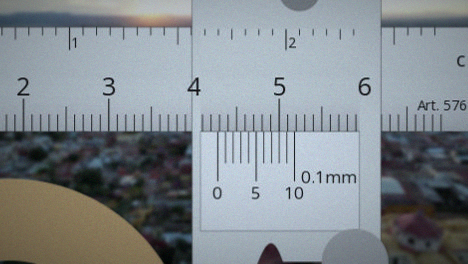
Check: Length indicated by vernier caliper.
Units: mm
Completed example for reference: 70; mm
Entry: 42.8; mm
